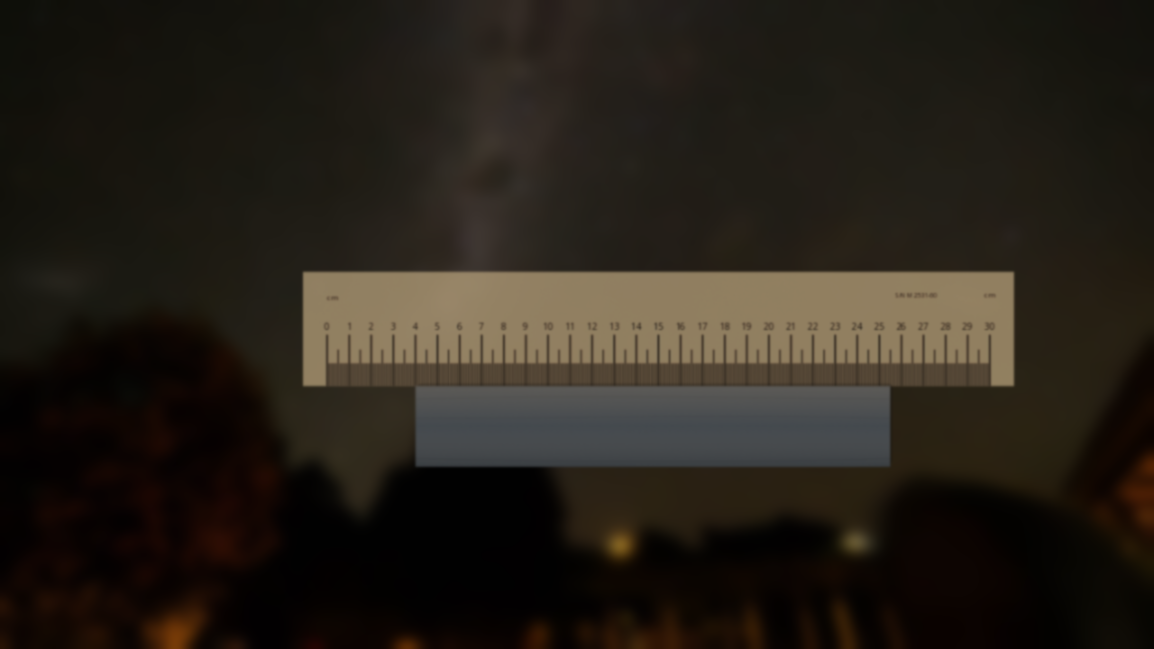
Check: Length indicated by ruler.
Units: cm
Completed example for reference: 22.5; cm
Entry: 21.5; cm
